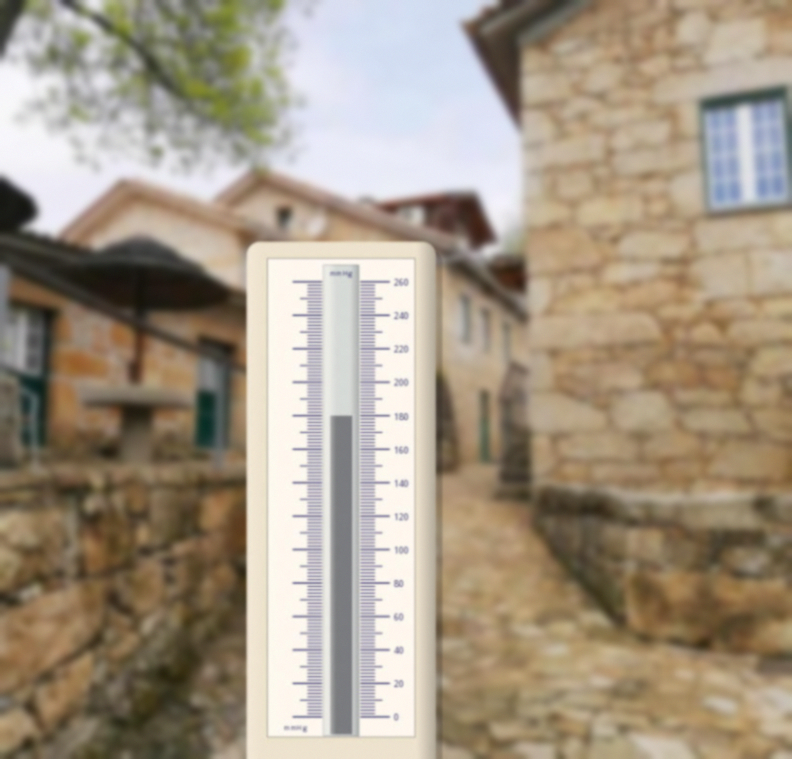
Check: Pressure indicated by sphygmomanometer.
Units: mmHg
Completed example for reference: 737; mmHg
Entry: 180; mmHg
